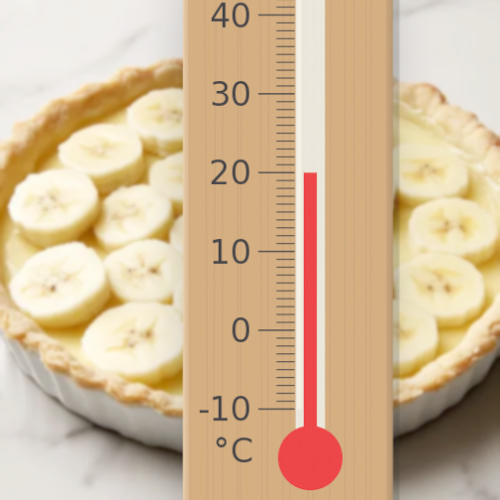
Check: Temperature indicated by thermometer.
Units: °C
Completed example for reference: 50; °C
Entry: 20; °C
